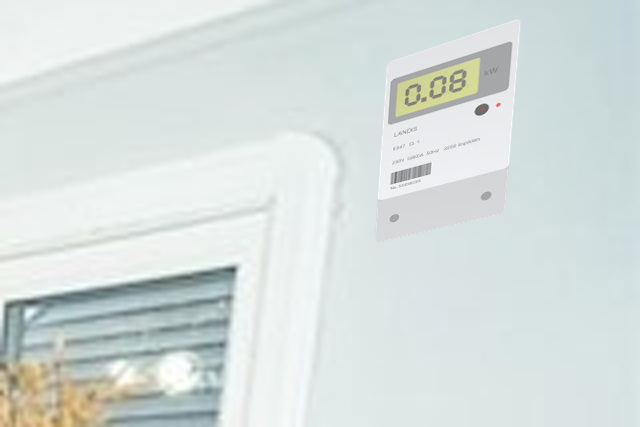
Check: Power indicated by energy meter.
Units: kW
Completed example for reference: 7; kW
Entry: 0.08; kW
